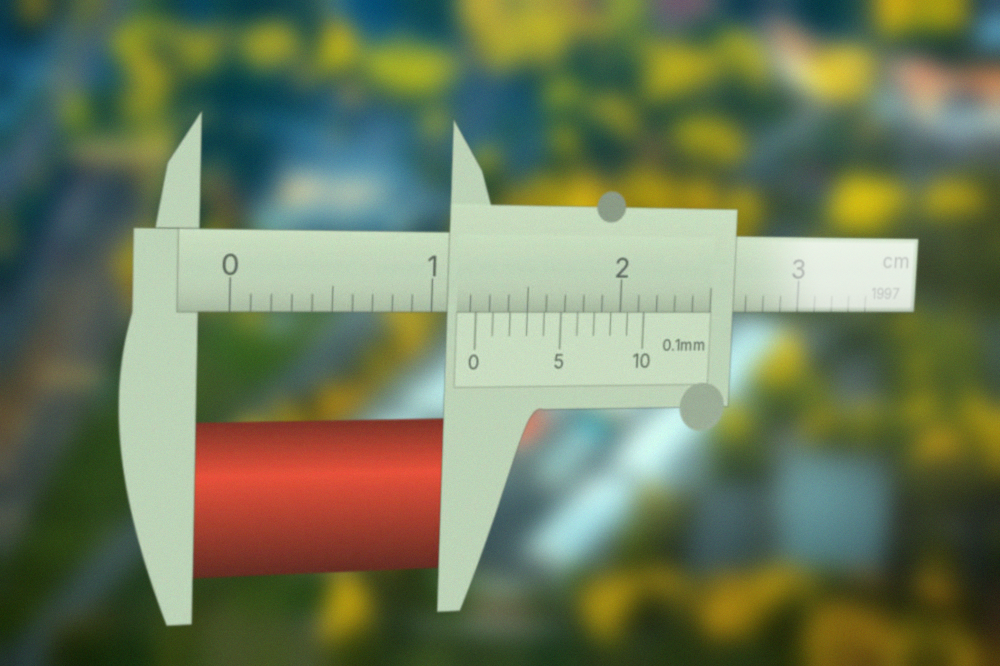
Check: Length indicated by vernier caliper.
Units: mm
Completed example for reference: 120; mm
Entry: 12.3; mm
